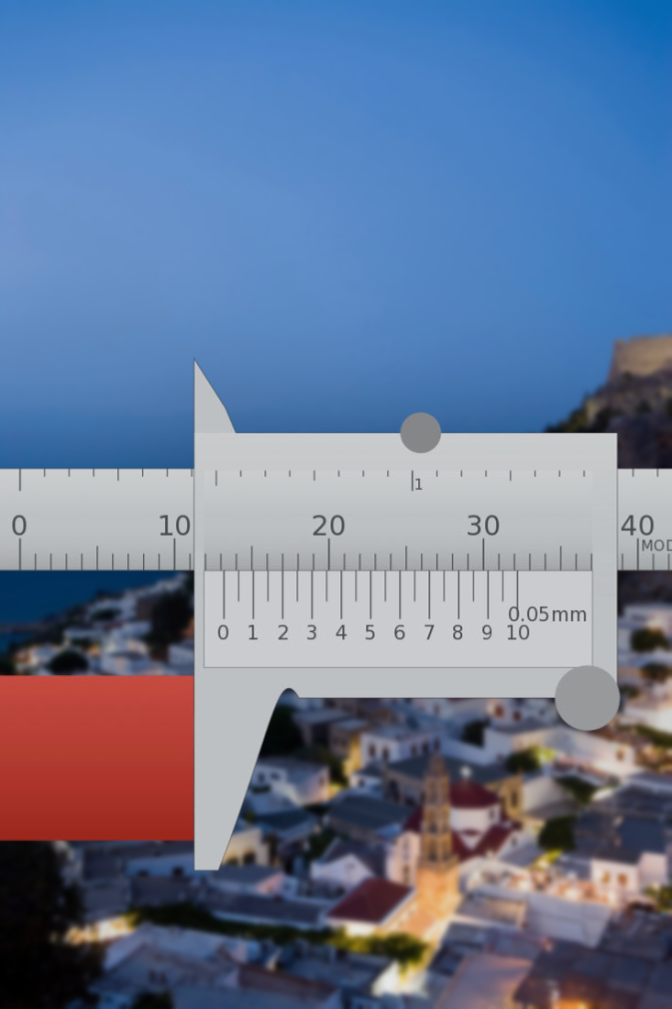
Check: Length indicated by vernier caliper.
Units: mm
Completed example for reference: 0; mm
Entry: 13.2; mm
